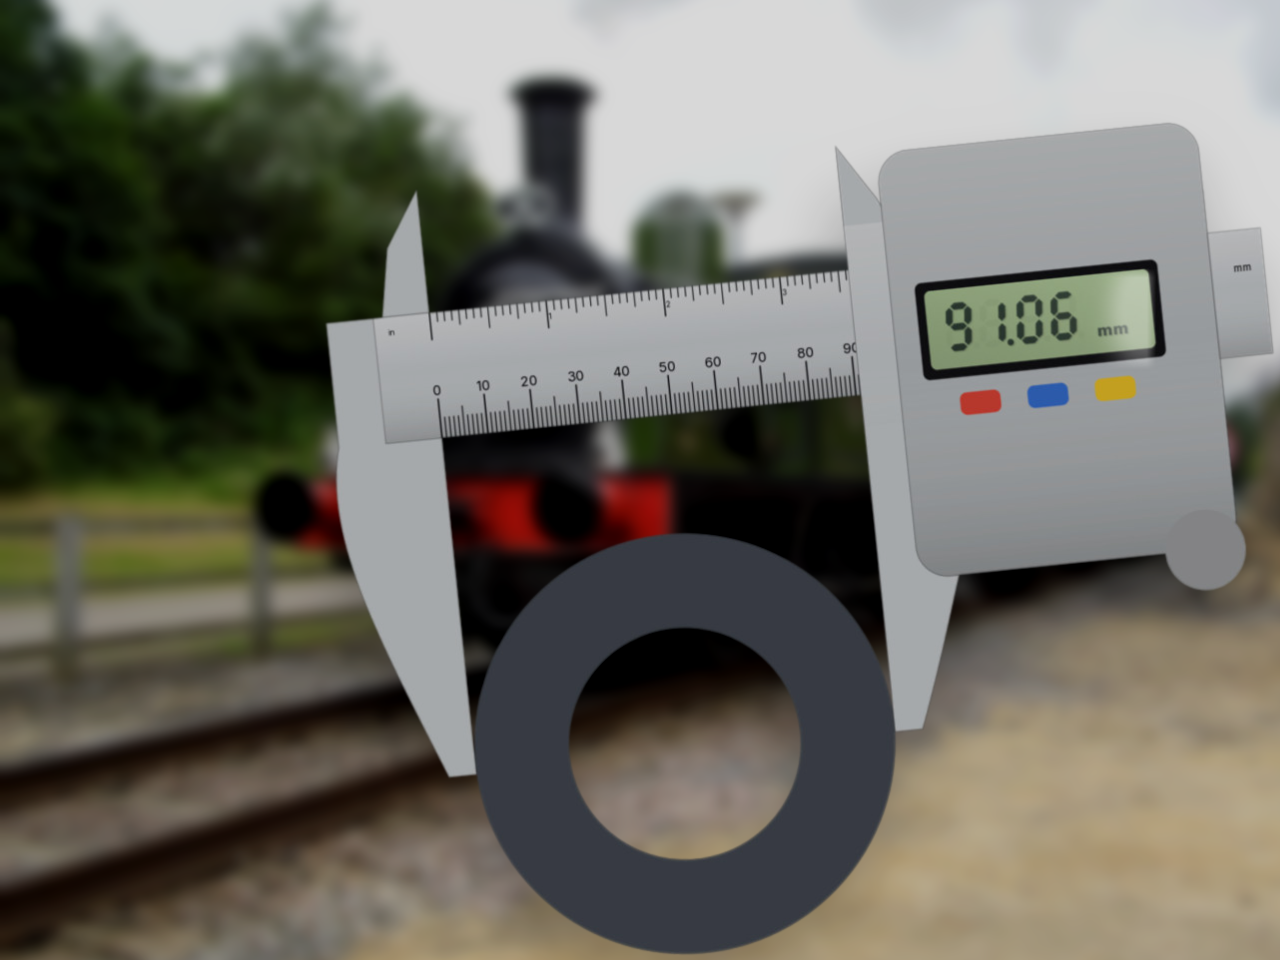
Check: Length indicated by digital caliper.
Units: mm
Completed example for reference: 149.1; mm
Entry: 91.06; mm
